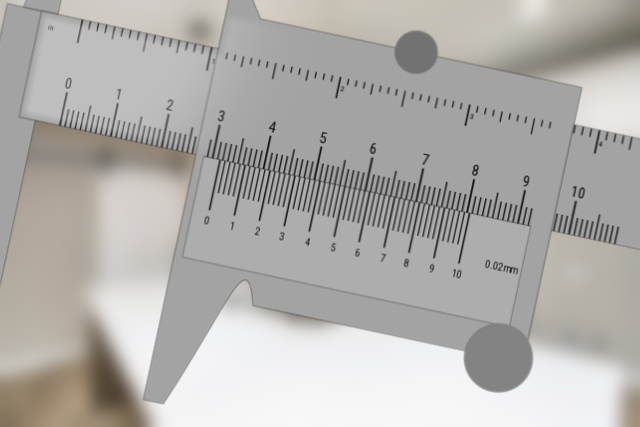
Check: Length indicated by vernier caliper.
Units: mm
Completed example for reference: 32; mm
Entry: 31.5; mm
